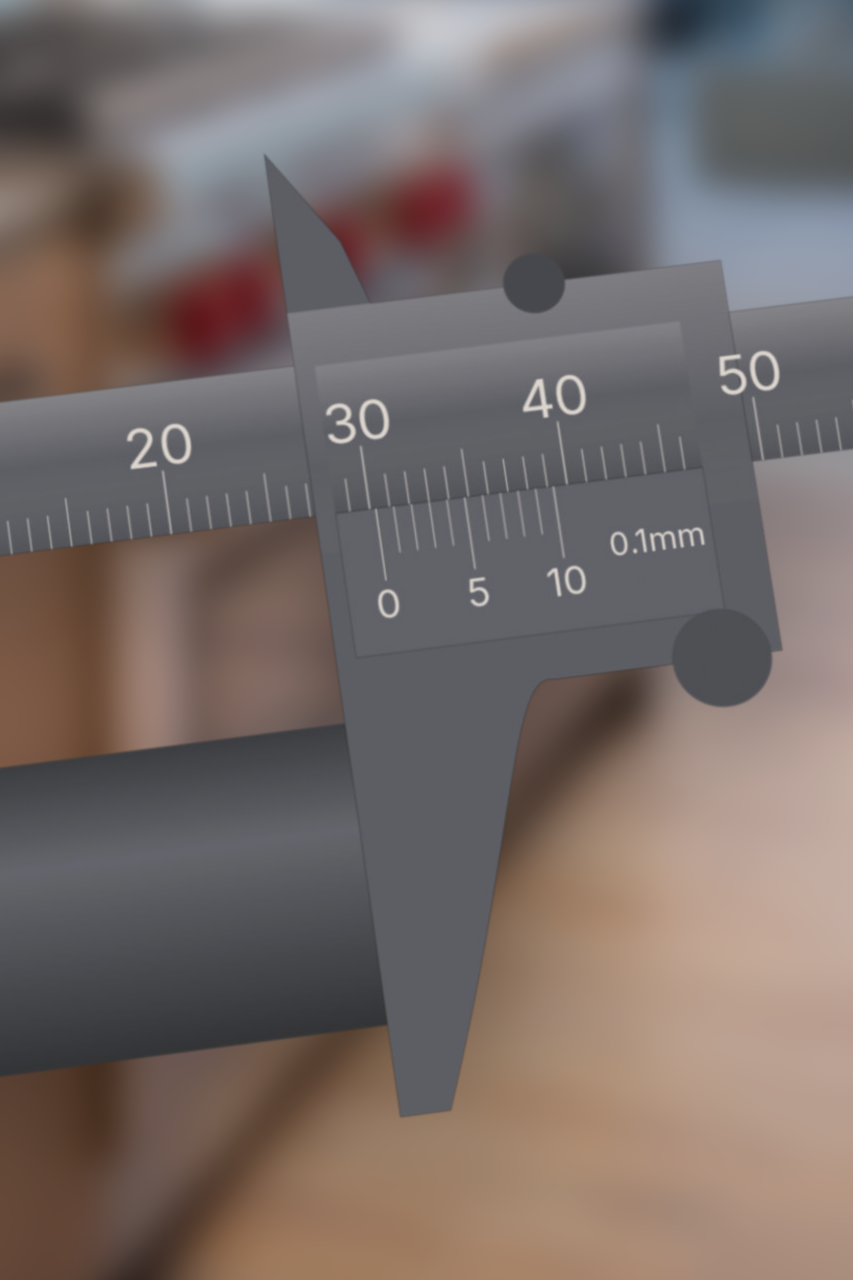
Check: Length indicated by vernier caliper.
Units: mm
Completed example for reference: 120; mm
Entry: 30.3; mm
